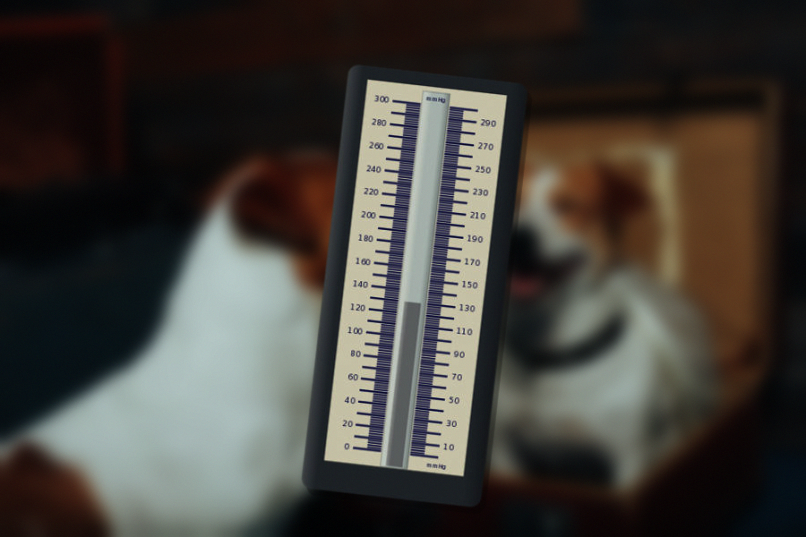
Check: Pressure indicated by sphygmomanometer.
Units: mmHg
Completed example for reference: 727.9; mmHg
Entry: 130; mmHg
